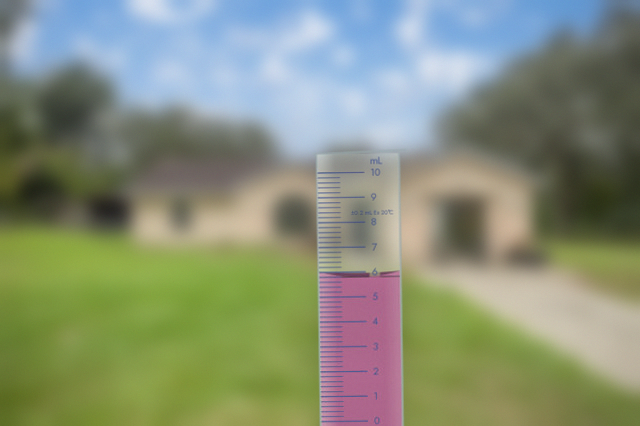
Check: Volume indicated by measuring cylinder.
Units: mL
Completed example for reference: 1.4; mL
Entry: 5.8; mL
